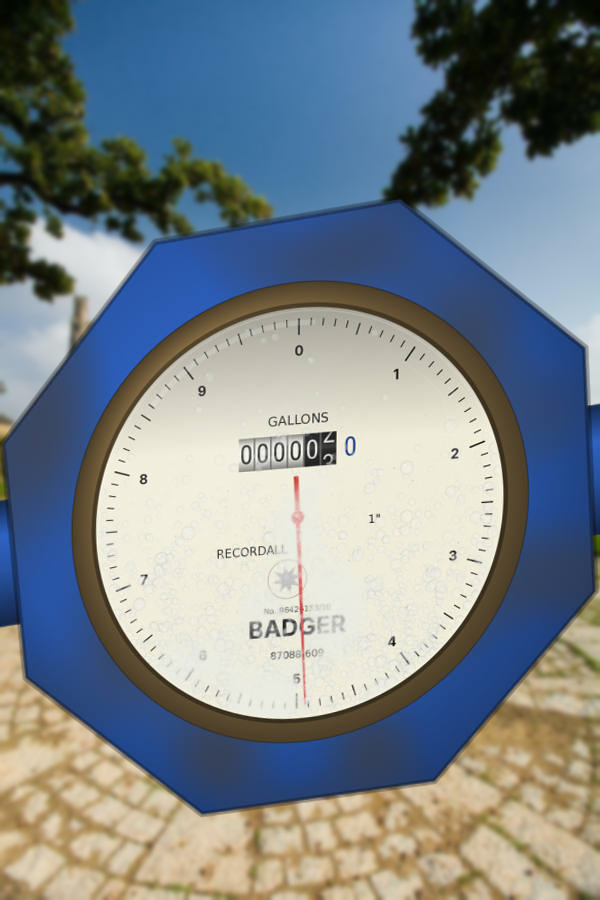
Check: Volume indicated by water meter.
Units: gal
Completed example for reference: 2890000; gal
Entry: 24.9; gal
